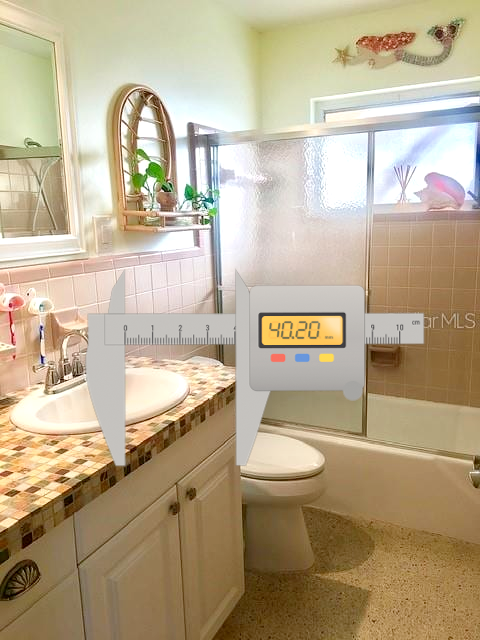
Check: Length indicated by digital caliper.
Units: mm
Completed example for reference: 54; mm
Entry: 40.20; mm
